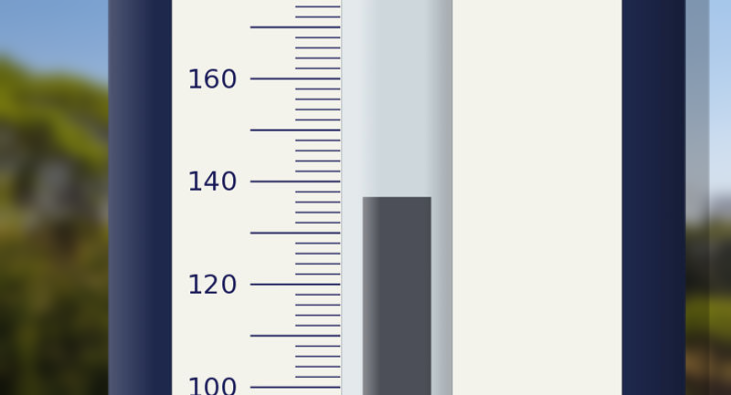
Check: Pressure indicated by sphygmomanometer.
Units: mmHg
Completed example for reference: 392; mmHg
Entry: 137; mmHg
